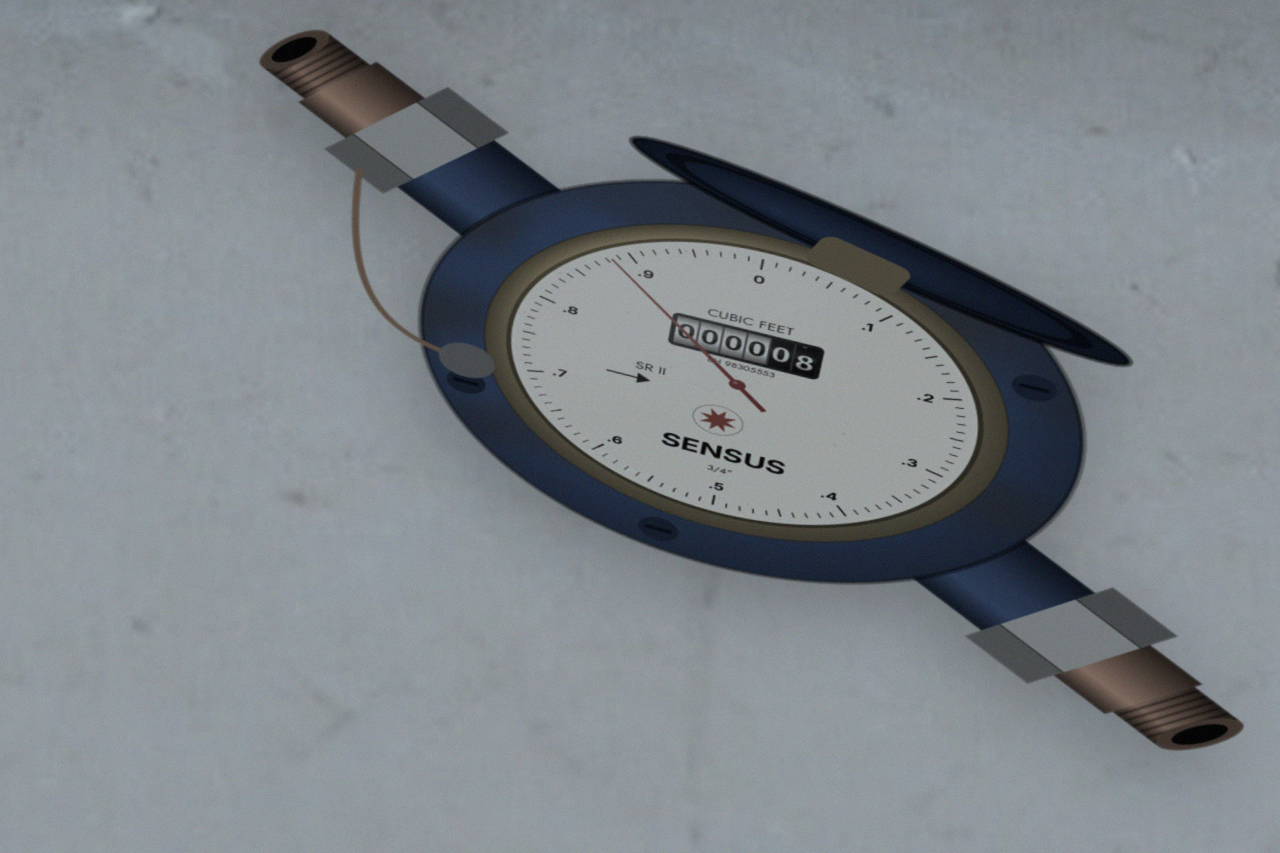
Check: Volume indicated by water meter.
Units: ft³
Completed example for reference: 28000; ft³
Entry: 7.88; ft³
